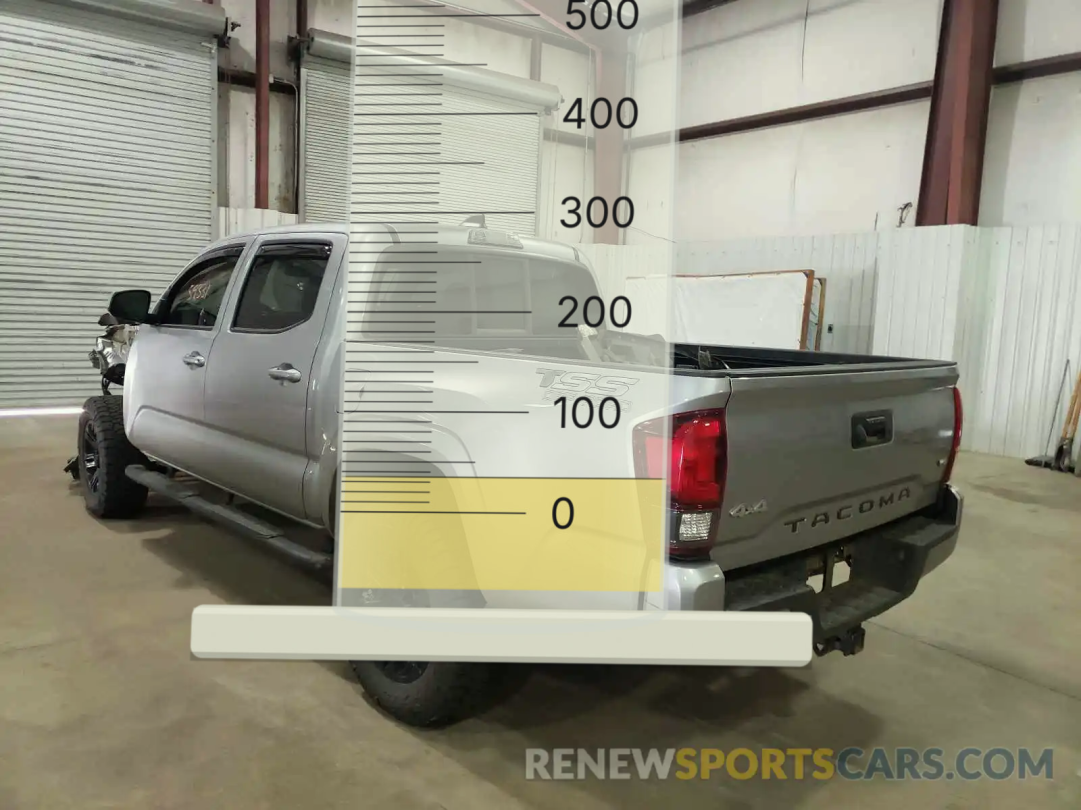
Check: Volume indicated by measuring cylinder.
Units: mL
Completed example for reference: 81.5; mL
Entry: 35; mL
